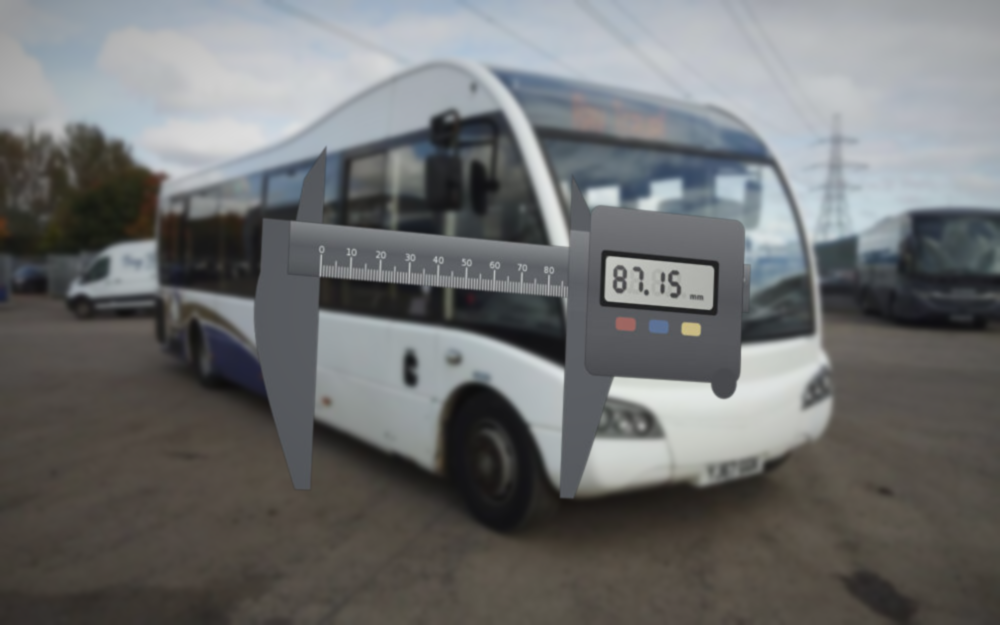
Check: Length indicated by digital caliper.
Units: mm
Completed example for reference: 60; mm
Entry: 87.15; mm
